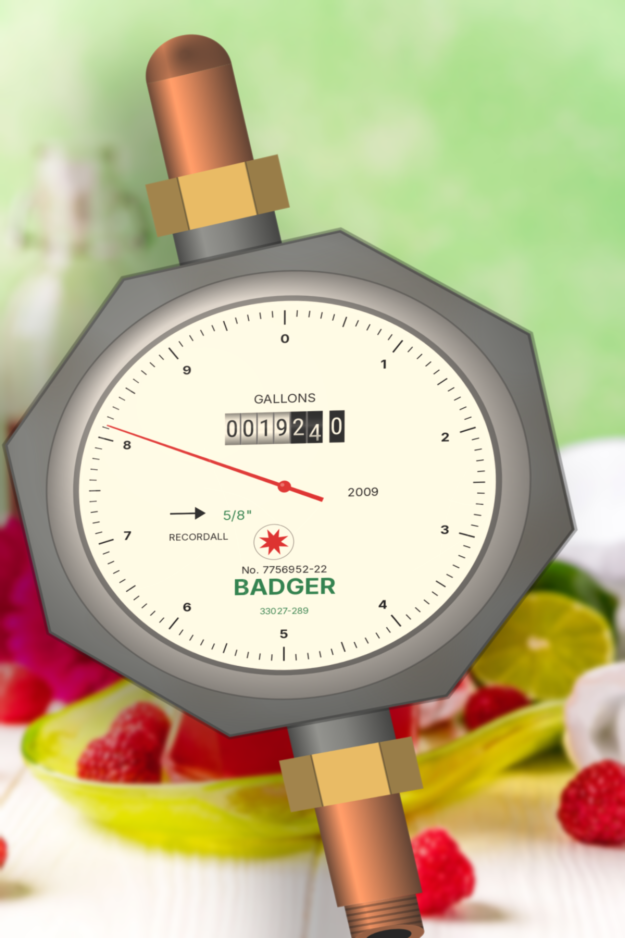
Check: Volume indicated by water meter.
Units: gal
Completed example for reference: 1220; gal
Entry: 19238.1; gal
